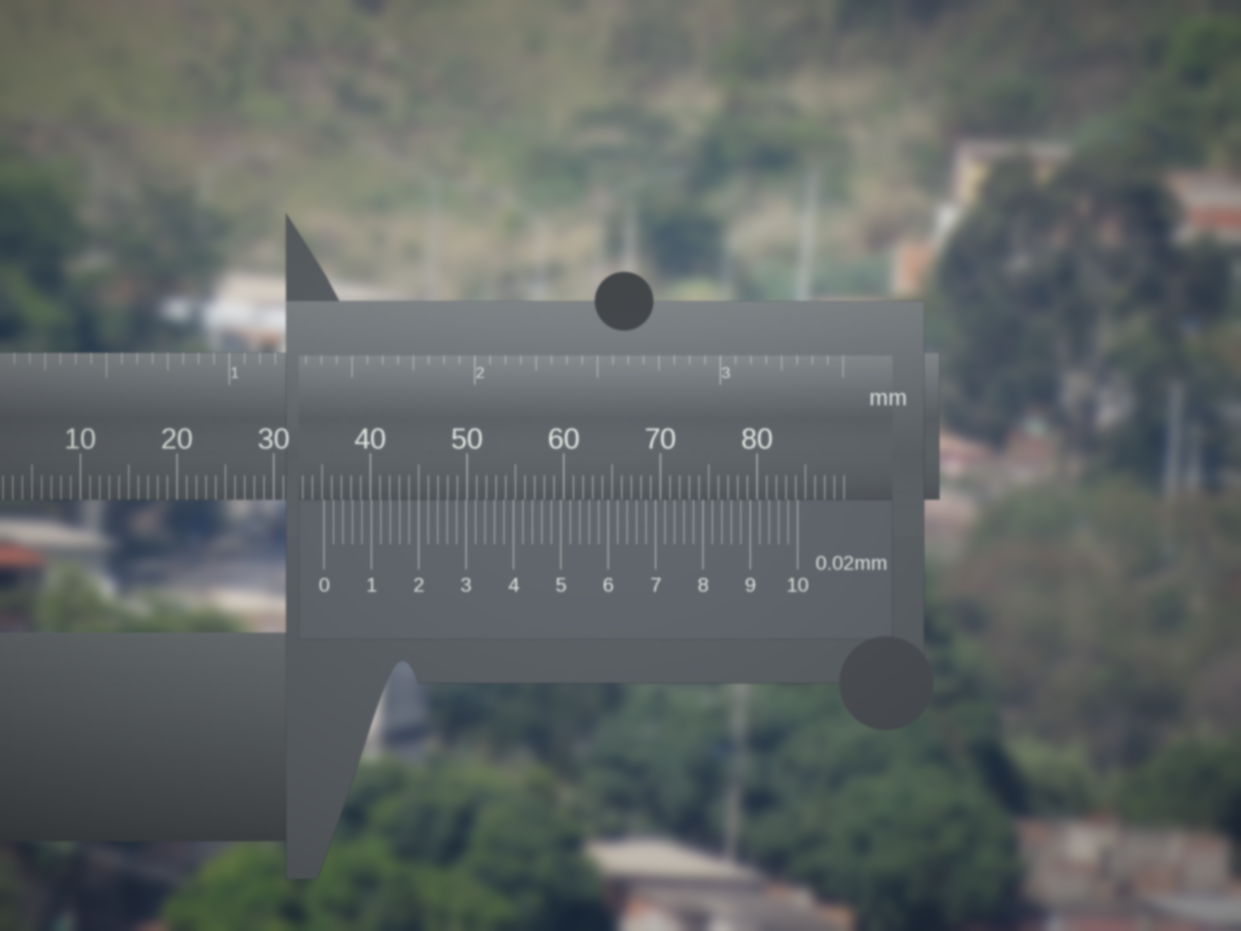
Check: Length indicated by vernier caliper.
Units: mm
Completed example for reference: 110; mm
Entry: 35.2; mm
